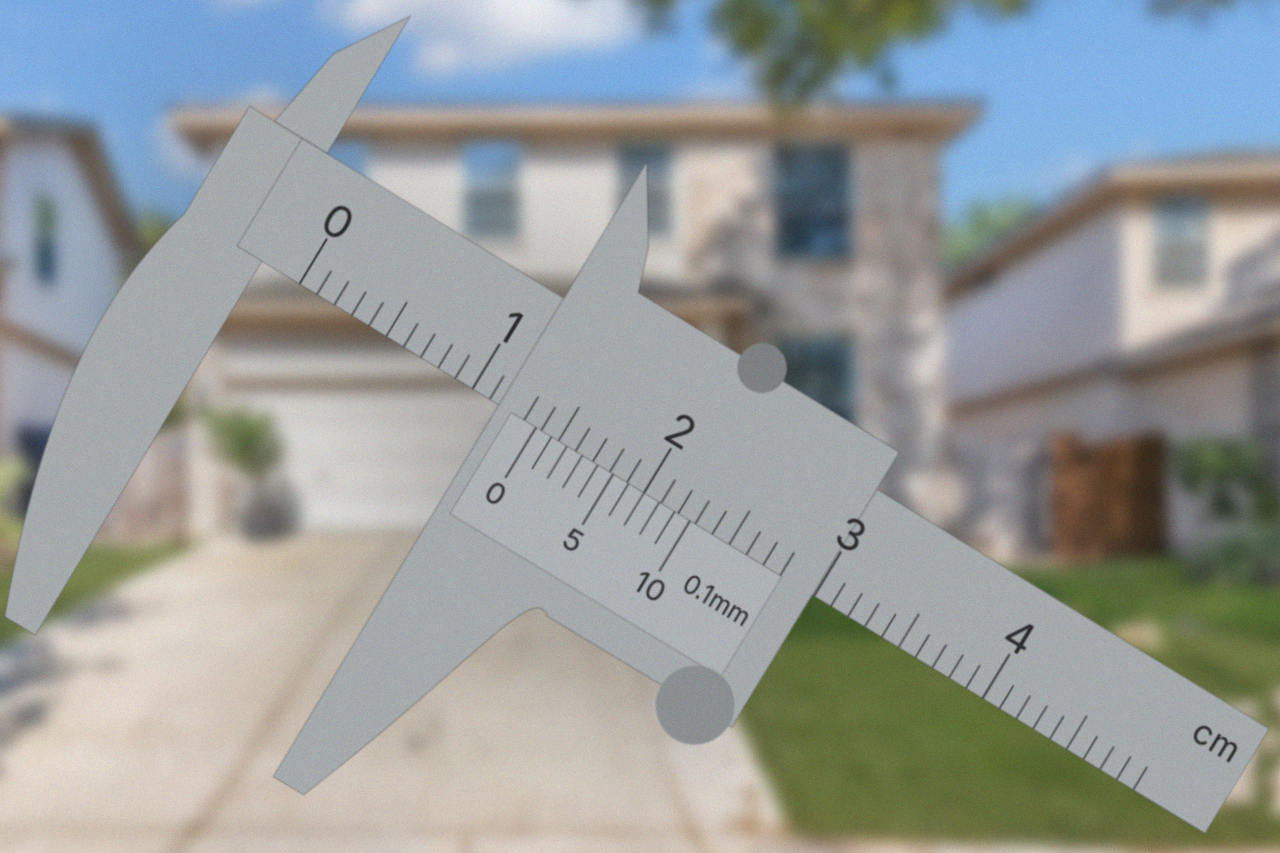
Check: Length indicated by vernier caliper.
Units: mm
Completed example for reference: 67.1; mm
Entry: 13.7; mm
